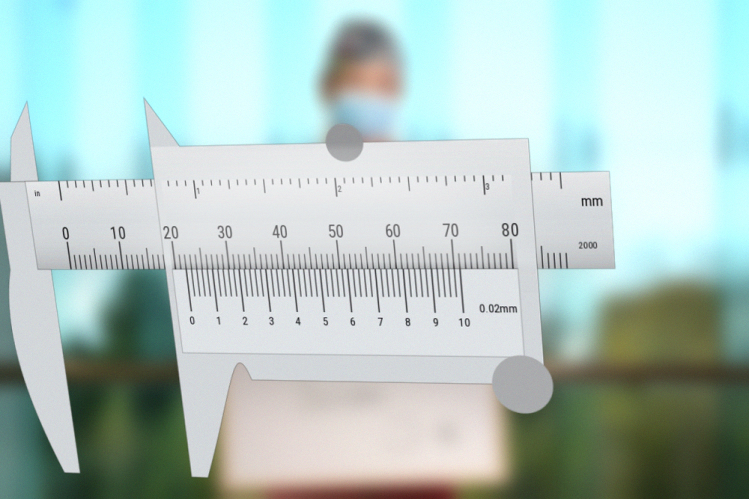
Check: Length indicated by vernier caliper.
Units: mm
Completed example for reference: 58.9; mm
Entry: 22.0; mm
